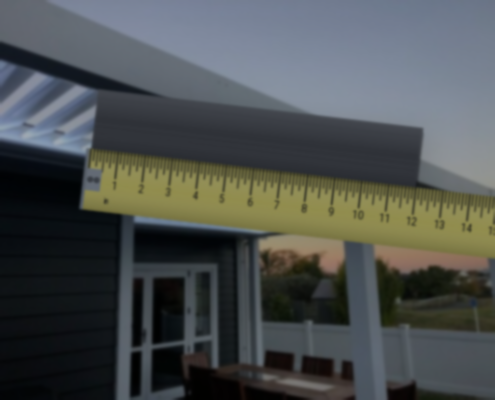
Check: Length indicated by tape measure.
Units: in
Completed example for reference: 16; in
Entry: 12; in
